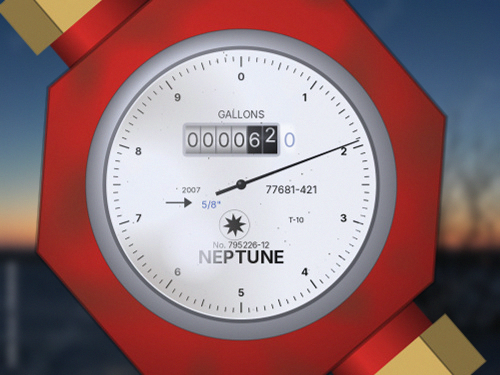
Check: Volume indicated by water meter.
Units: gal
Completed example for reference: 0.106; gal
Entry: 621.9; gal
